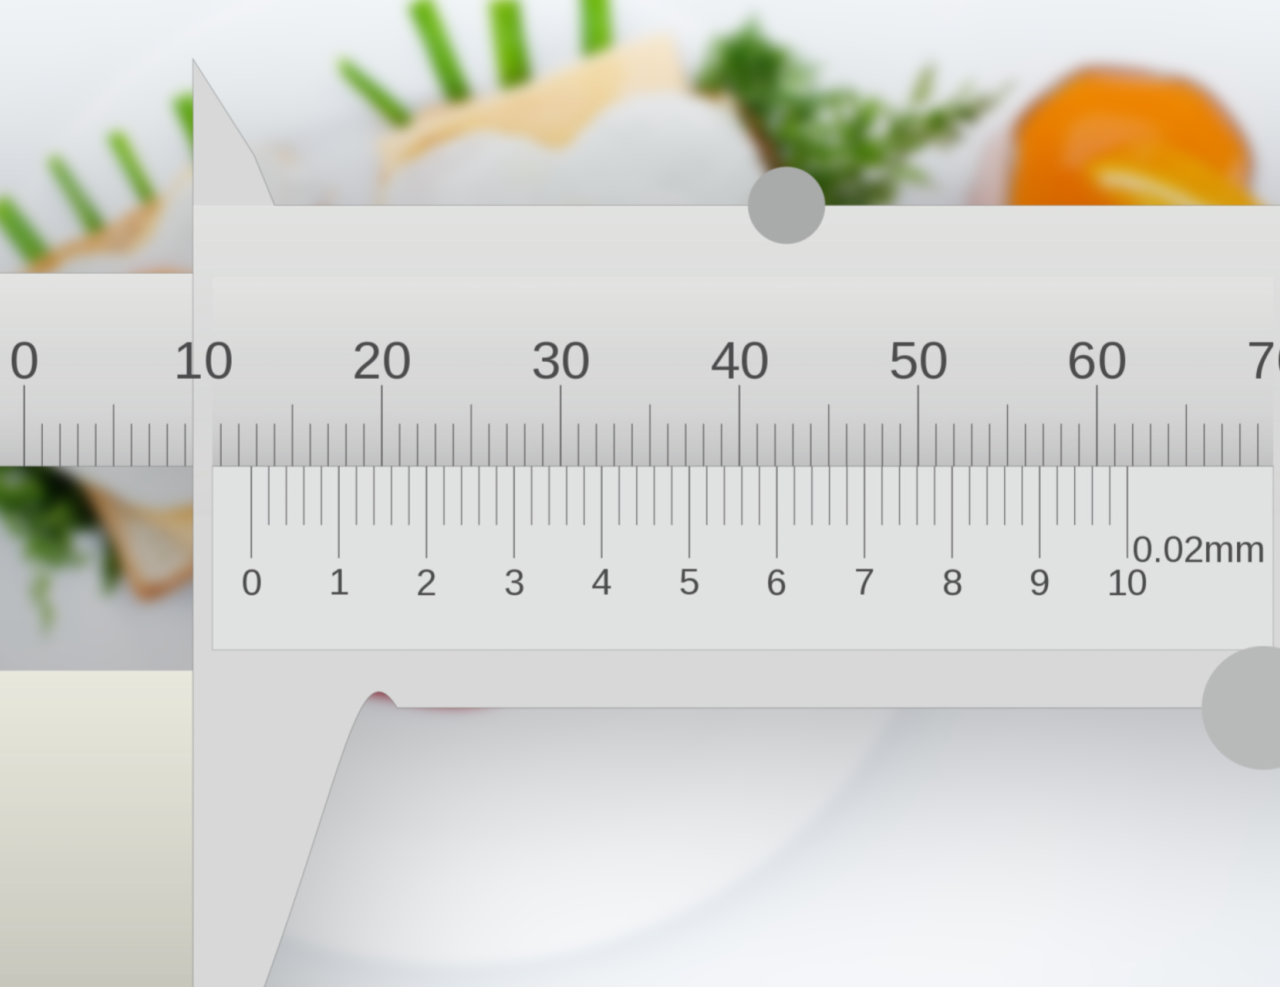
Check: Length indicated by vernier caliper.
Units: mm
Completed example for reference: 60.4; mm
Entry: 12.7; mm
